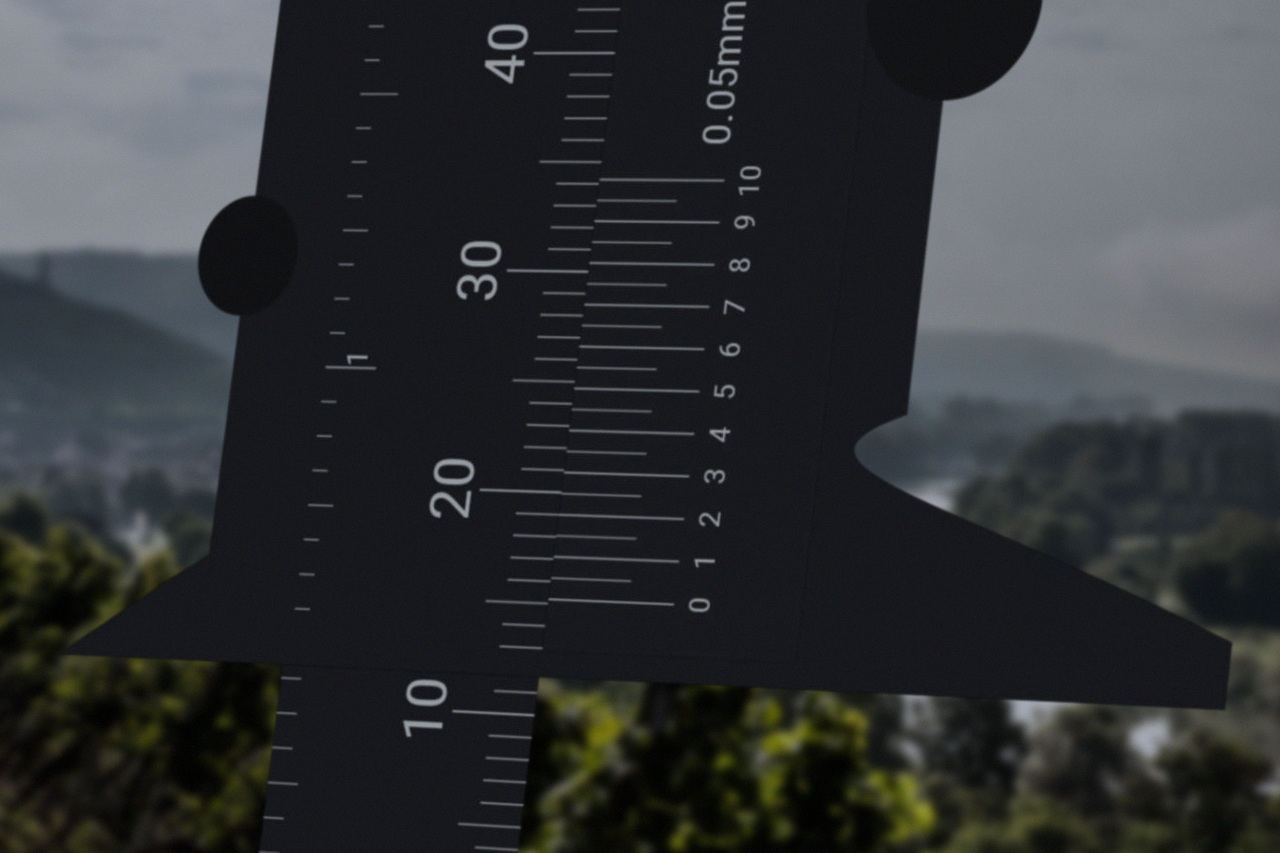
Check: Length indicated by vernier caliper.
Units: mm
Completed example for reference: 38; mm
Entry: 15.2; mm
